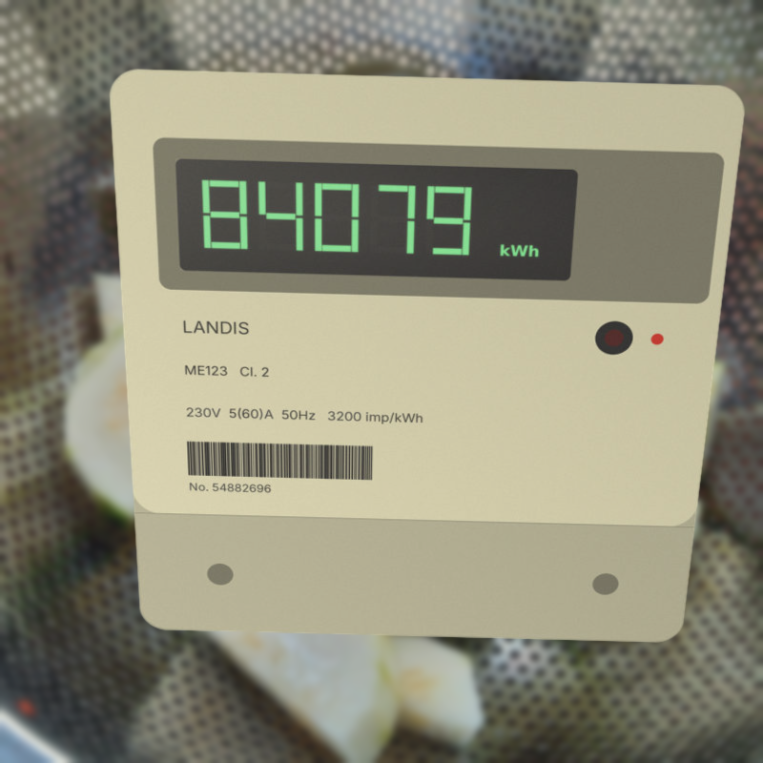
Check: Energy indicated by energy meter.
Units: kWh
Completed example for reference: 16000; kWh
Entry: 84079; kWh
